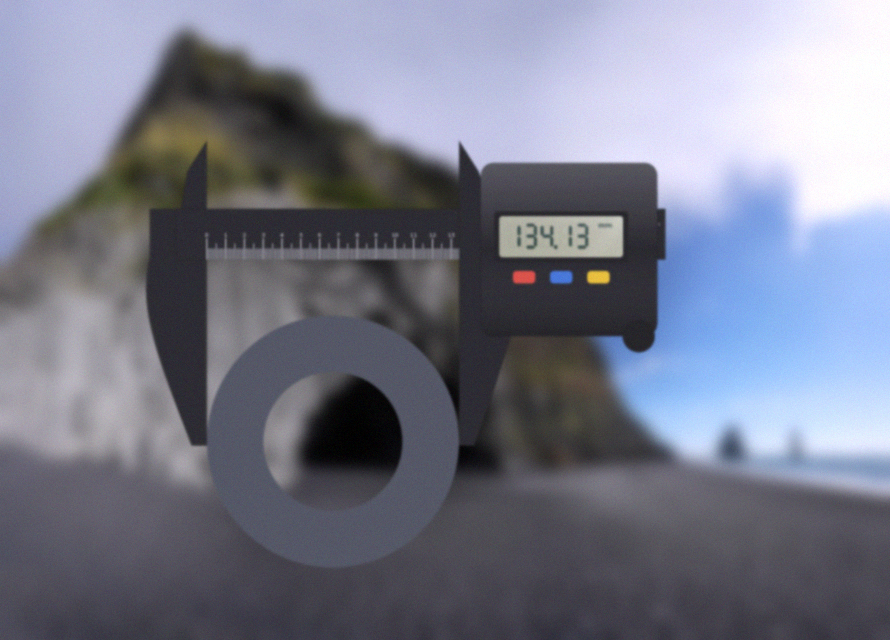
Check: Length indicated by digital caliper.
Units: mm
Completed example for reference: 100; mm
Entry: 134.13; mm
